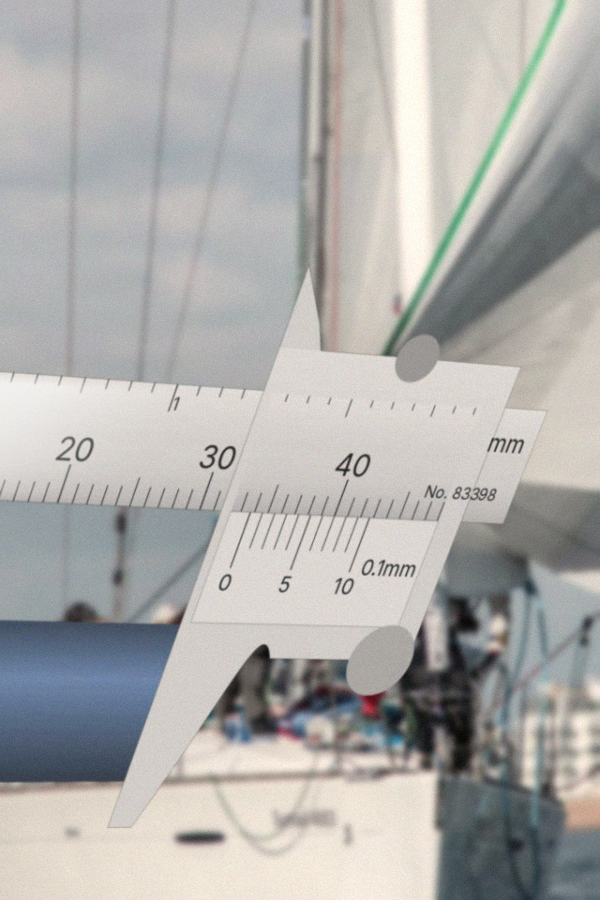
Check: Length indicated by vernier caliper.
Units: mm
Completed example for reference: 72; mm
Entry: 33.7; mm
